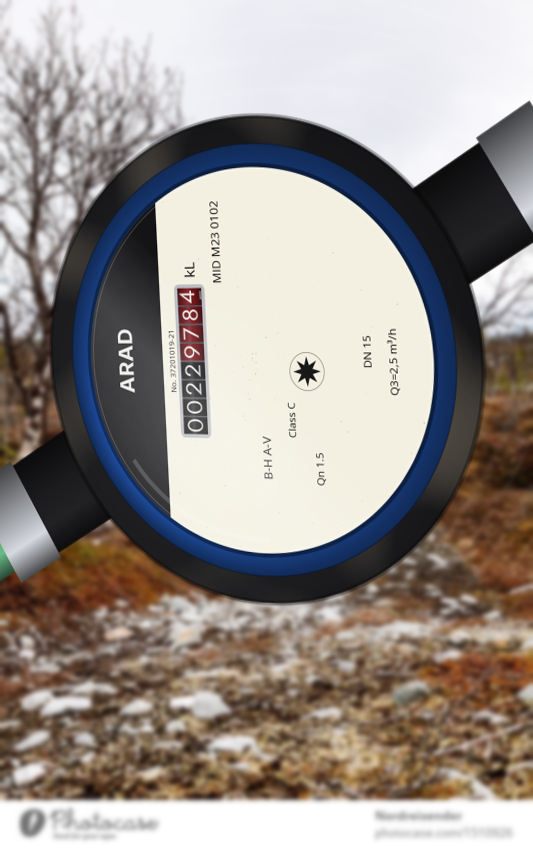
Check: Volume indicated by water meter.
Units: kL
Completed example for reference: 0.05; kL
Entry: 22.9784; kL
